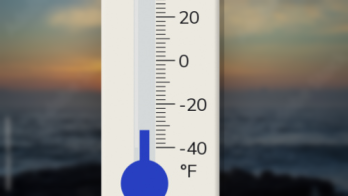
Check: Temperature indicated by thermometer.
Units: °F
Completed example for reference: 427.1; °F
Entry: -32; °F
